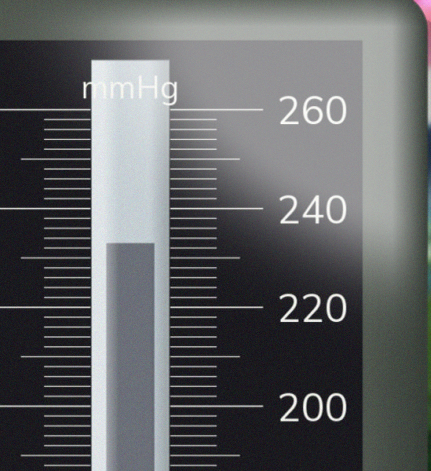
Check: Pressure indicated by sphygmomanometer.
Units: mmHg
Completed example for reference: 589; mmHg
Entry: 233; mmHg
